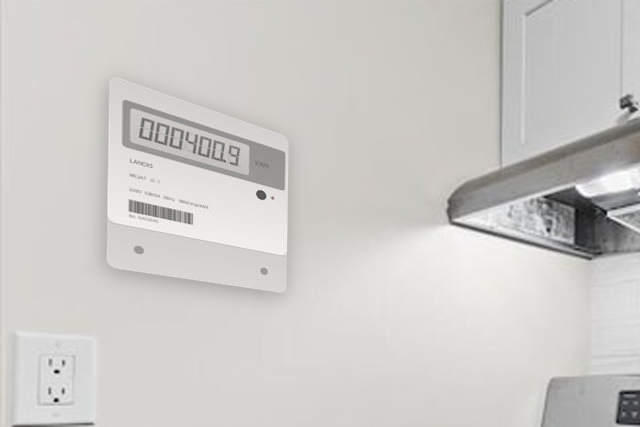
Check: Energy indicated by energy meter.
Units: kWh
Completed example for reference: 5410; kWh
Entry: 400.9; kWh
